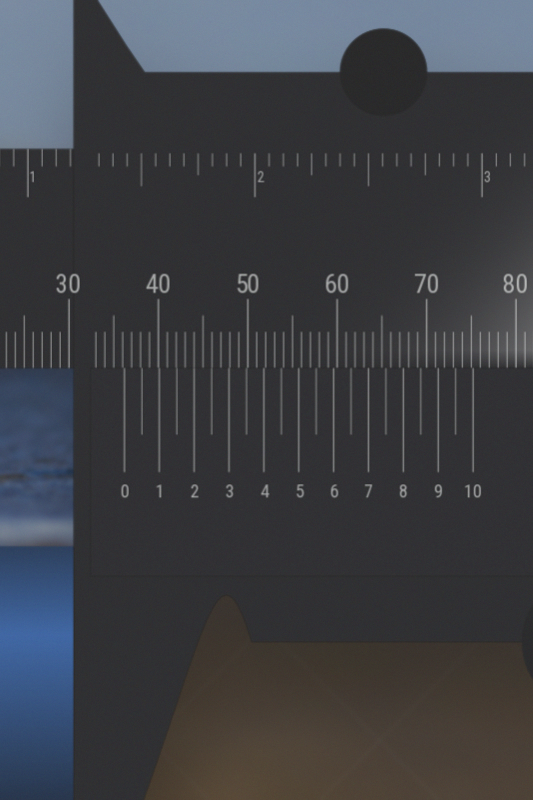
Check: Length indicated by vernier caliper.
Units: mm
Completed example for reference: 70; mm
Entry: 36.2; mm
